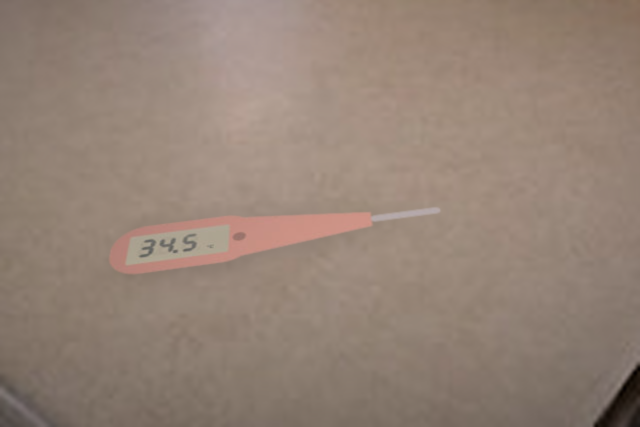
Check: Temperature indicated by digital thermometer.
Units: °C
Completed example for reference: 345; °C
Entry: 34.5; °C
